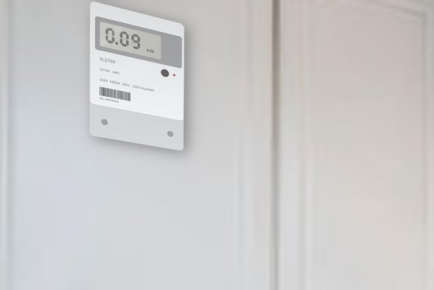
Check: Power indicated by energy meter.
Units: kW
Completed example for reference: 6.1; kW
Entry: 0.09; kW
